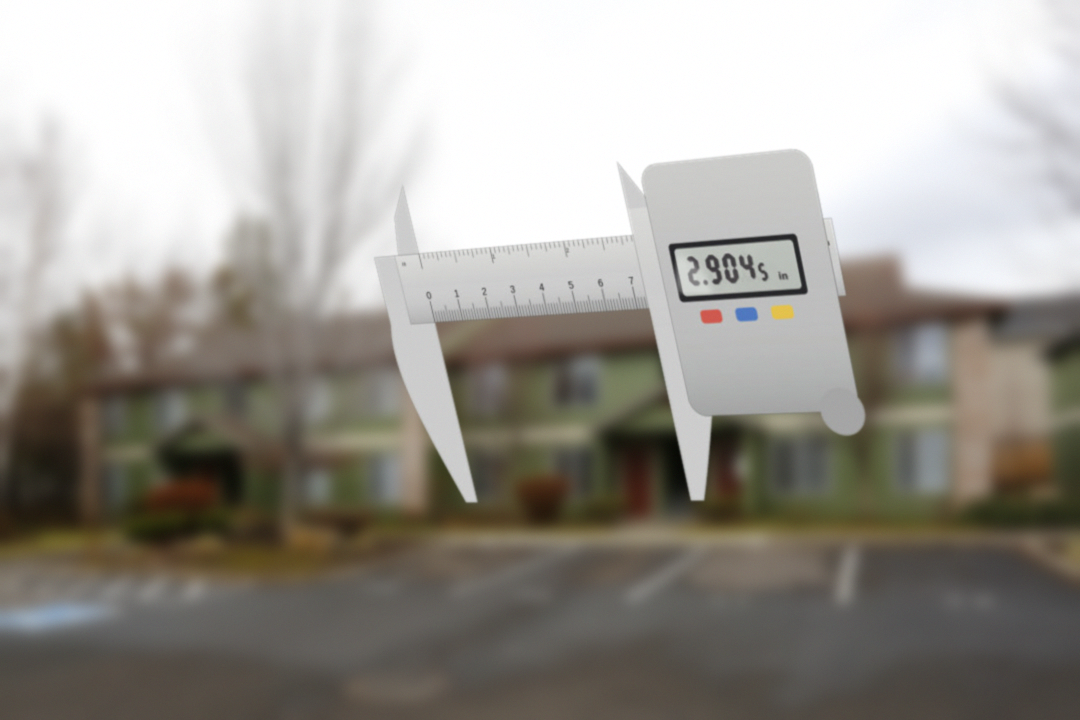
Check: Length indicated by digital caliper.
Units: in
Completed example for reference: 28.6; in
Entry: 2.9045; in
